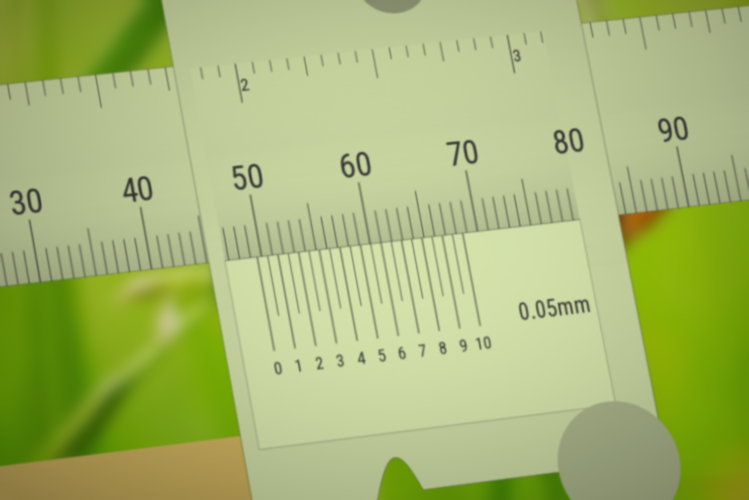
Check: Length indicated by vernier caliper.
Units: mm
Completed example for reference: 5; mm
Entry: 49.6; mm
